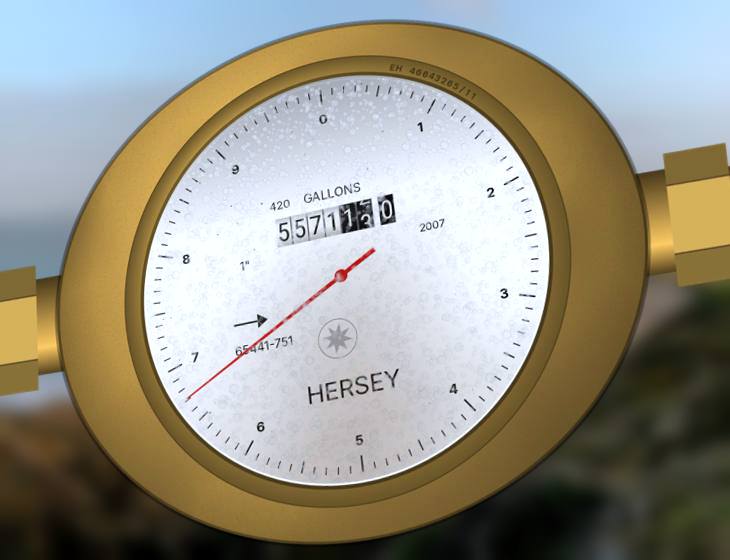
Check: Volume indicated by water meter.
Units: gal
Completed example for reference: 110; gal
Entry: 5571126.7; gal
